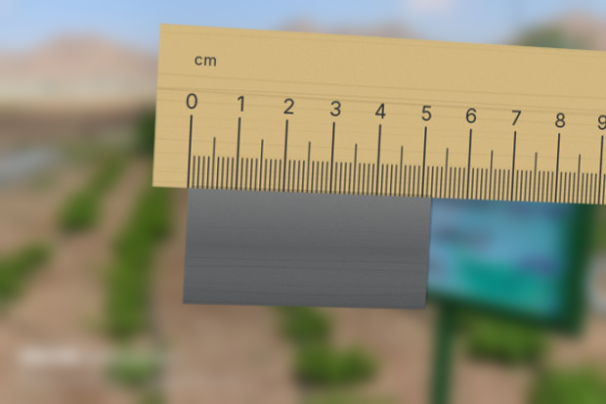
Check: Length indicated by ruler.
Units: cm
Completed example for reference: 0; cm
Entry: 5.2; cm
